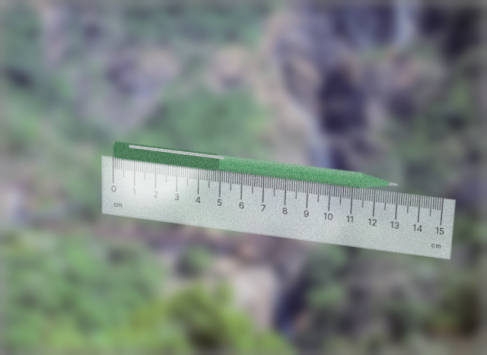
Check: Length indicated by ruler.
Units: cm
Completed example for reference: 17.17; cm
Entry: 13; cm
